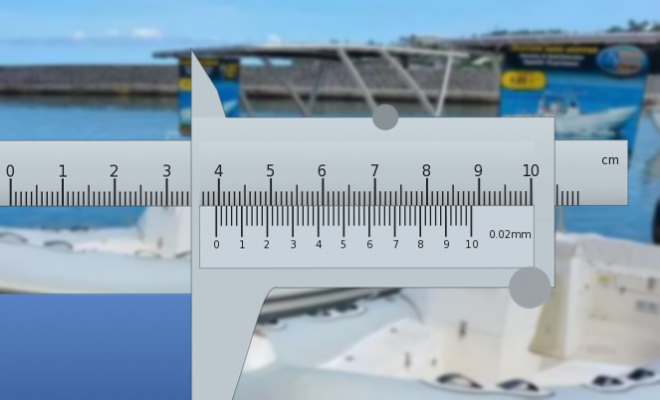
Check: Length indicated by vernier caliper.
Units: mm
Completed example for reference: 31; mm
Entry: 39.5; mm
